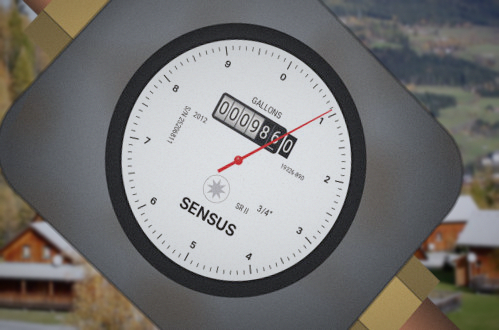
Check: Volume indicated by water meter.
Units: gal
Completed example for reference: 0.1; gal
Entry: 9860.9; gal
